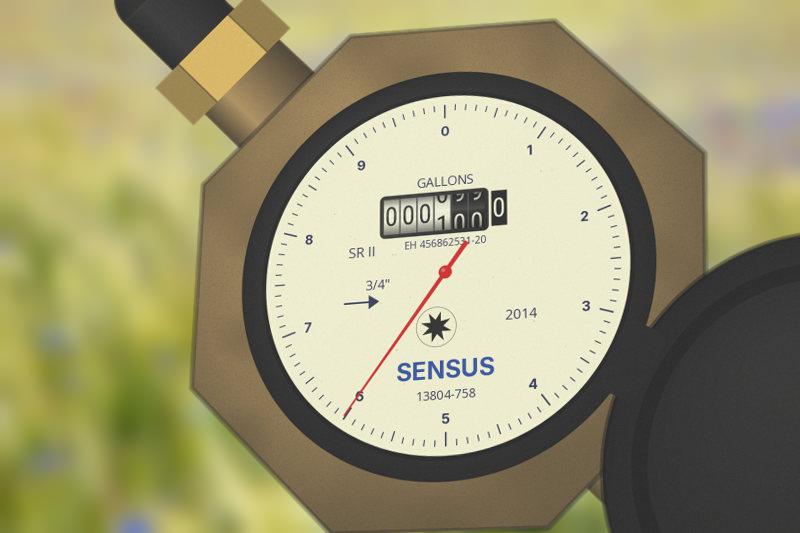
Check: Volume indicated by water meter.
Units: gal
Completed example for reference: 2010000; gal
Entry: 996.0; gal
